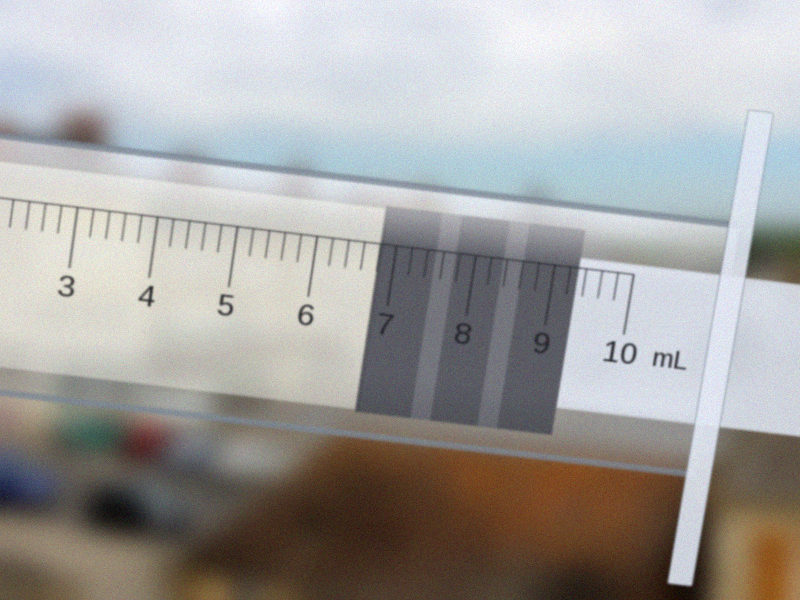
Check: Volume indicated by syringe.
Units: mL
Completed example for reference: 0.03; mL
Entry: 6.8; mL
